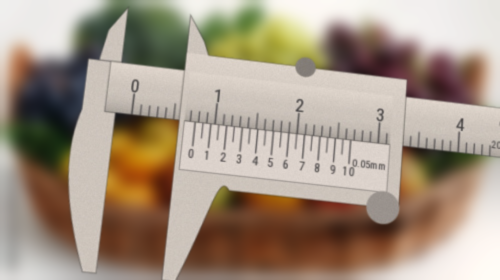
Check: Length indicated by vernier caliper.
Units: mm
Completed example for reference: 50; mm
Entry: 7.6; mm
